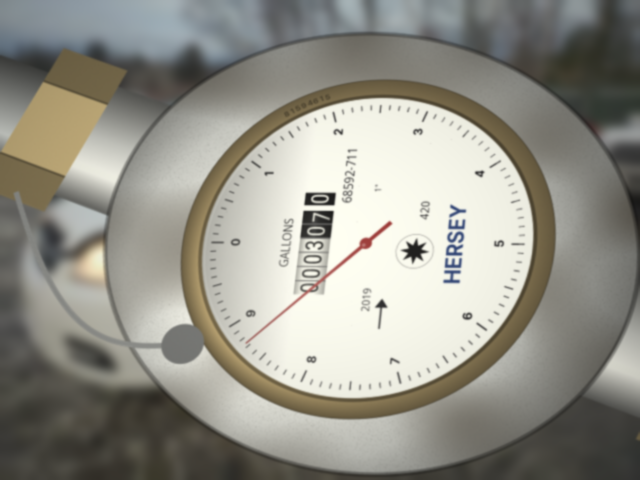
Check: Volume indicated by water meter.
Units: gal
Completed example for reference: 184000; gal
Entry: 3068.7; gal
